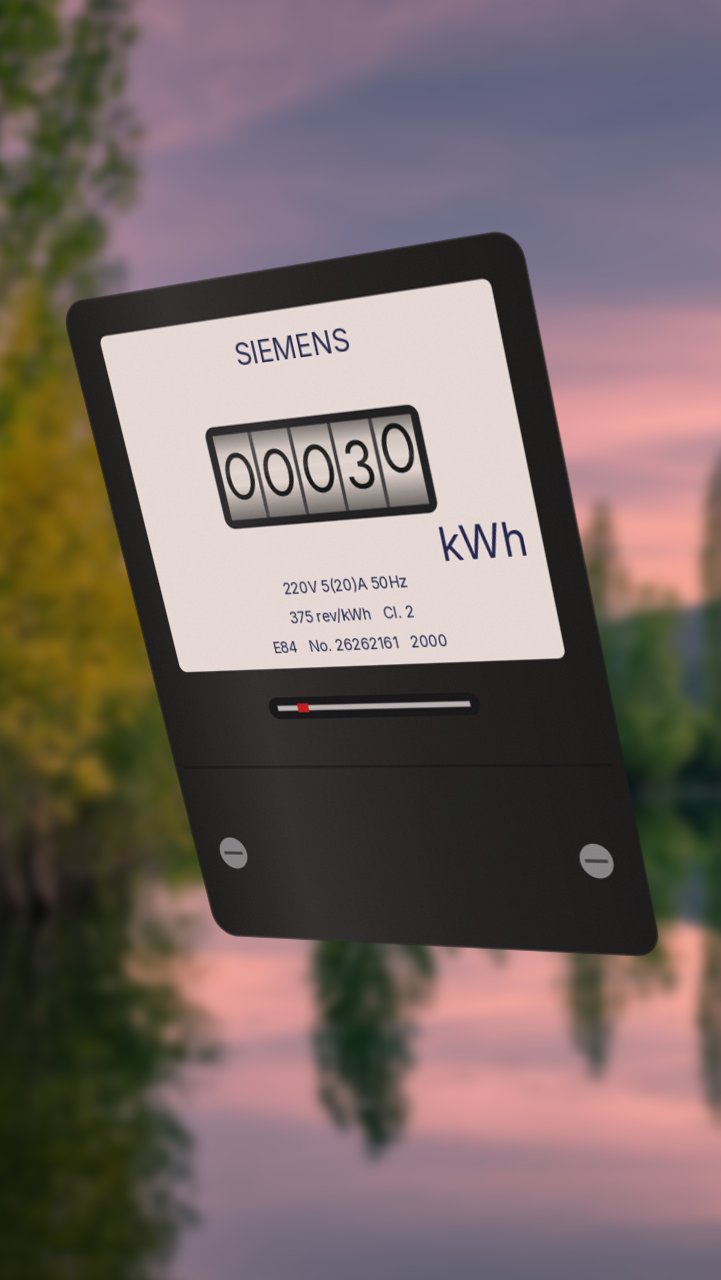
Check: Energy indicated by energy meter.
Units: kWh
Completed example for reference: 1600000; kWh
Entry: 30; kWh
